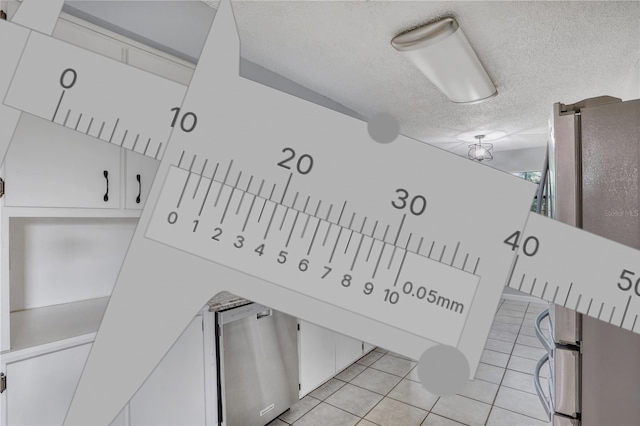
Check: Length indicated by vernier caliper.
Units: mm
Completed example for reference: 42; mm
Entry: 12.1; mm
